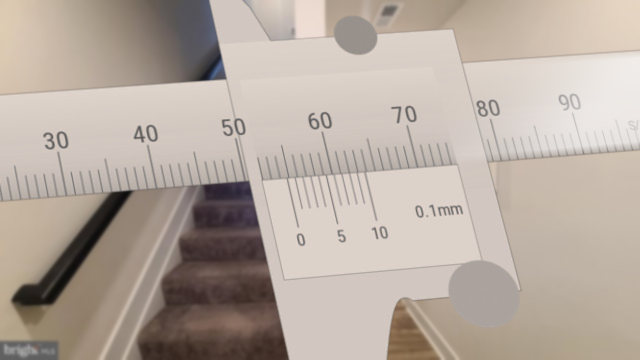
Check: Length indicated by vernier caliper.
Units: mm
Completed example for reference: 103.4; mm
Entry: 54.8; mm
